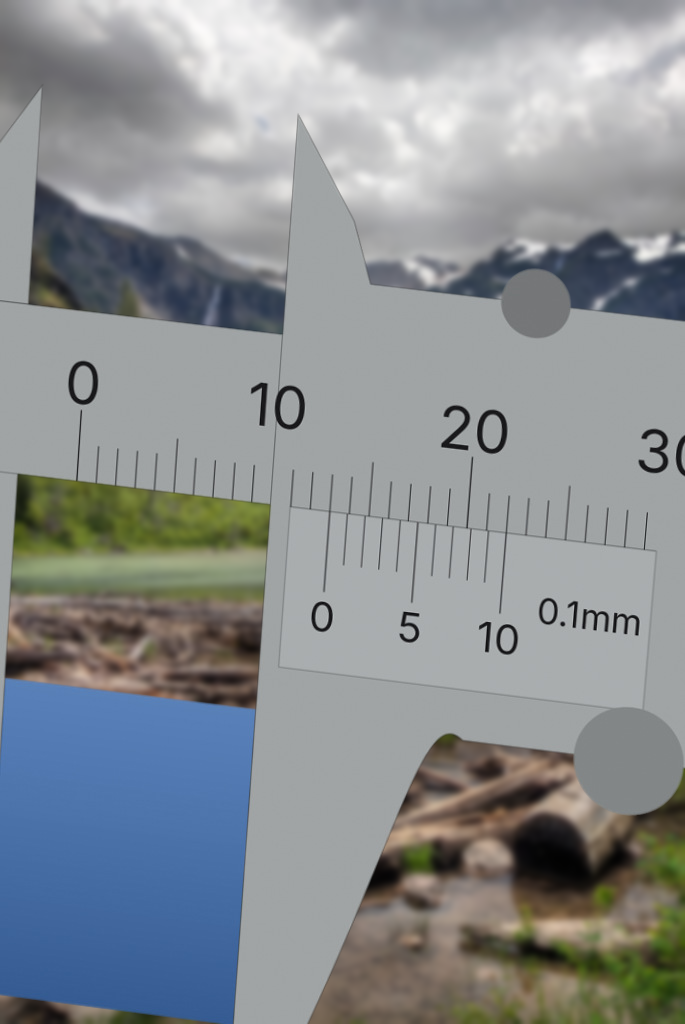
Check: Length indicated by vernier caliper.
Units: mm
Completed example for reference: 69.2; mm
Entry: 13.0; mm
